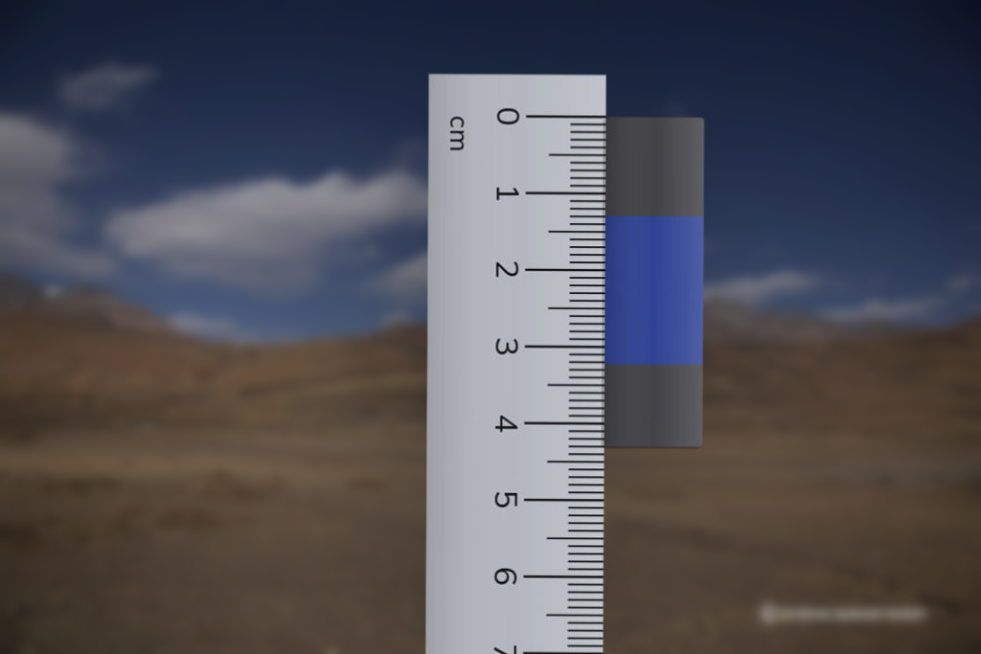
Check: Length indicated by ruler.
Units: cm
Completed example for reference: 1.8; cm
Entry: 4.3; cm
